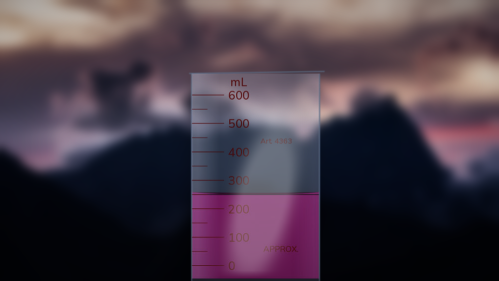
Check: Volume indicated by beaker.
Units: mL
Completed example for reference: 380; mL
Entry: 250; mL
